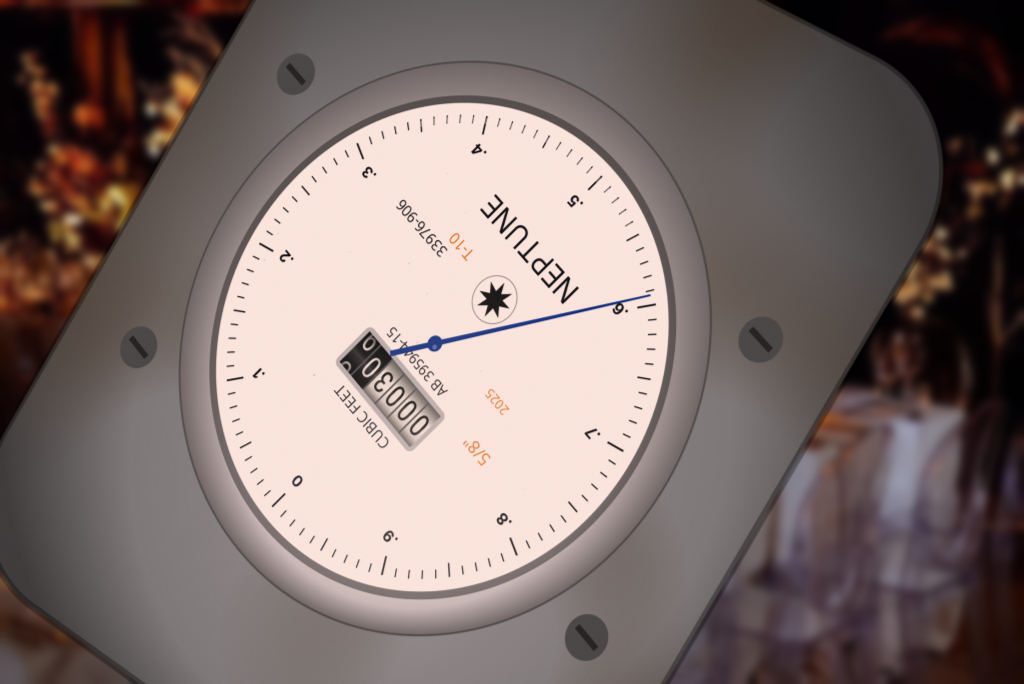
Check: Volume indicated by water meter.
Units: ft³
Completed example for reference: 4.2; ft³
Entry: 308.59; ft³
